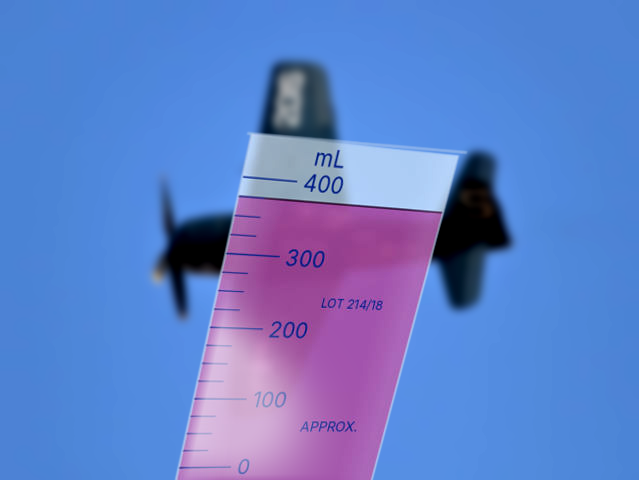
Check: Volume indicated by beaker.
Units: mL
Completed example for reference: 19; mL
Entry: 375; mL
